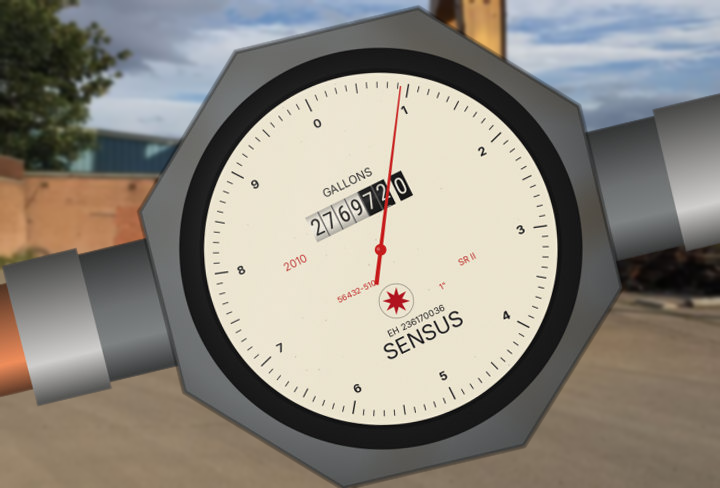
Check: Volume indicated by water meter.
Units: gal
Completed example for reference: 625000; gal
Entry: 2769720.9; gal
